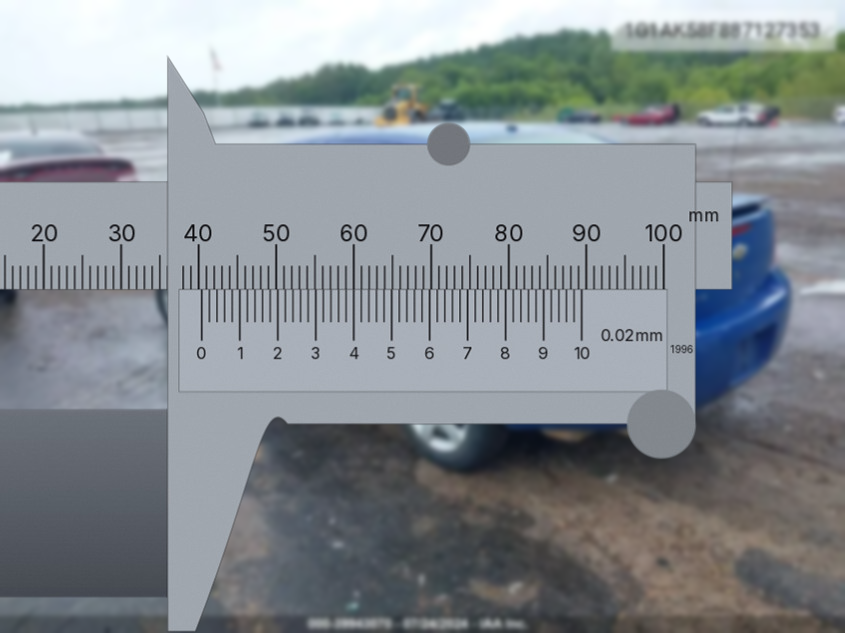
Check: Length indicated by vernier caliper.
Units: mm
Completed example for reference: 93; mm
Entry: 40.4; mm
